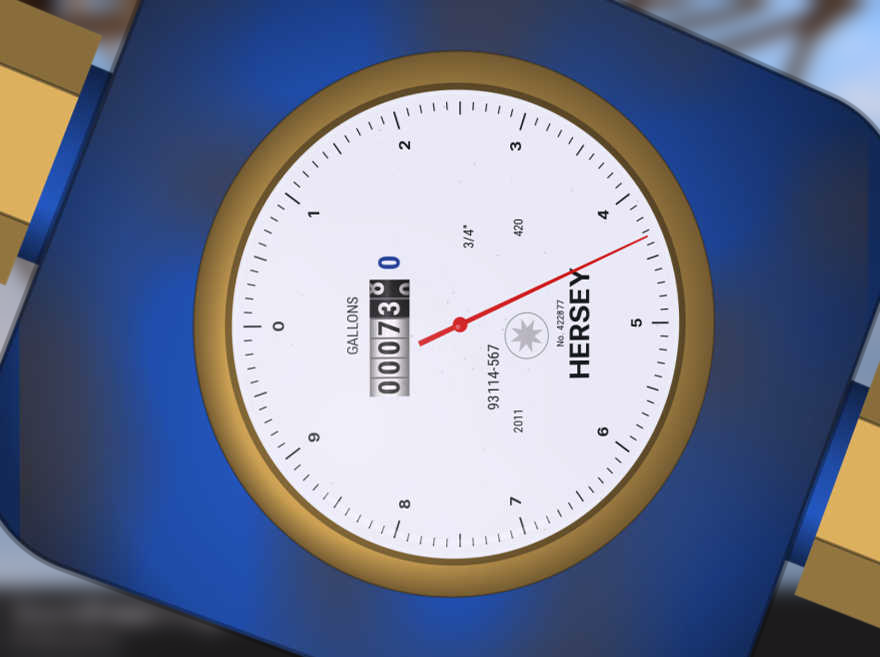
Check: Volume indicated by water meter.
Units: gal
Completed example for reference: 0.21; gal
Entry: 7384.3; gal
